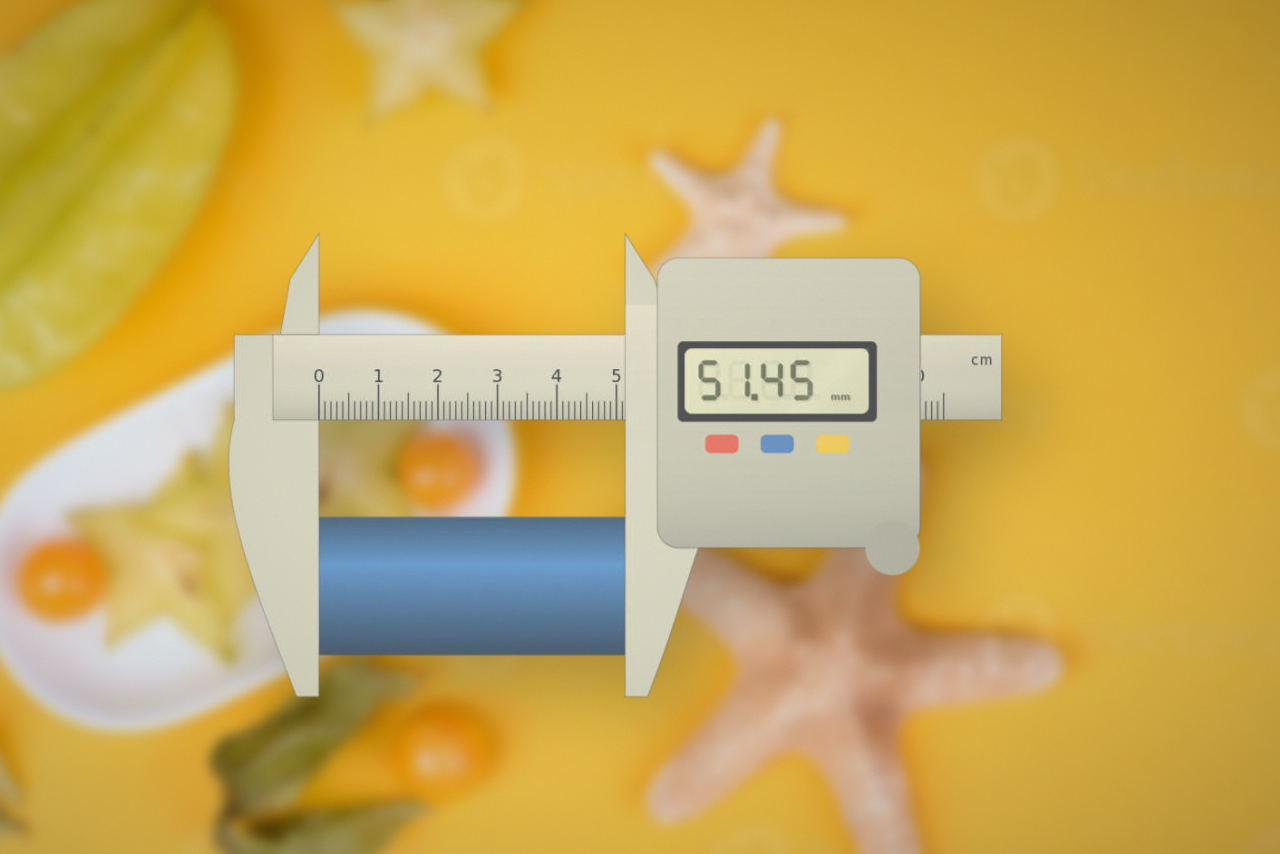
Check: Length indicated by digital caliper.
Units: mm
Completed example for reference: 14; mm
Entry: 51.45; mm
